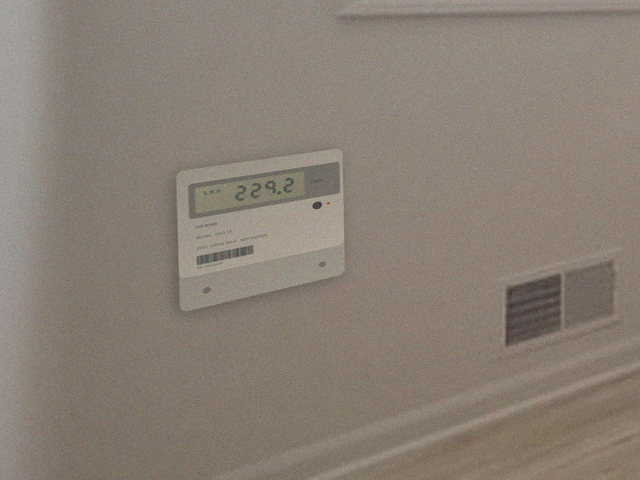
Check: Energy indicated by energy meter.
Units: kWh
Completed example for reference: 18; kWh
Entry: 229.2; kWh
